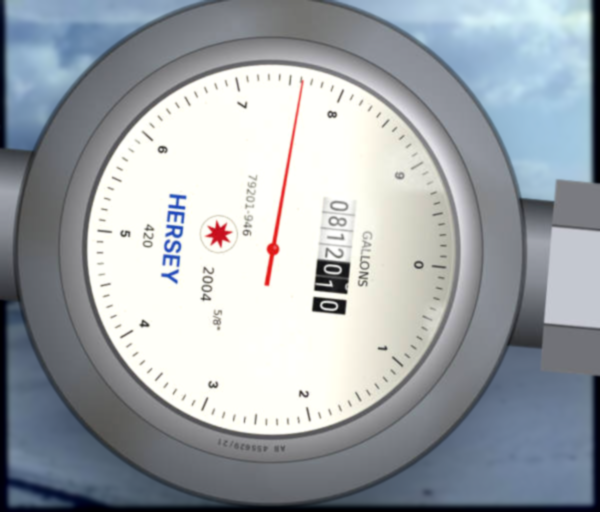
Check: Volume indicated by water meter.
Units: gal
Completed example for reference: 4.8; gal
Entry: 812007.6; gal
